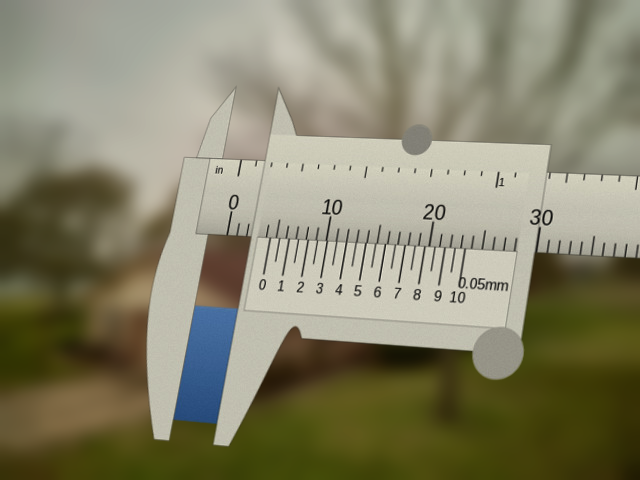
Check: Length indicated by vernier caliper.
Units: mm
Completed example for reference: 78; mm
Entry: 4.4; mm
